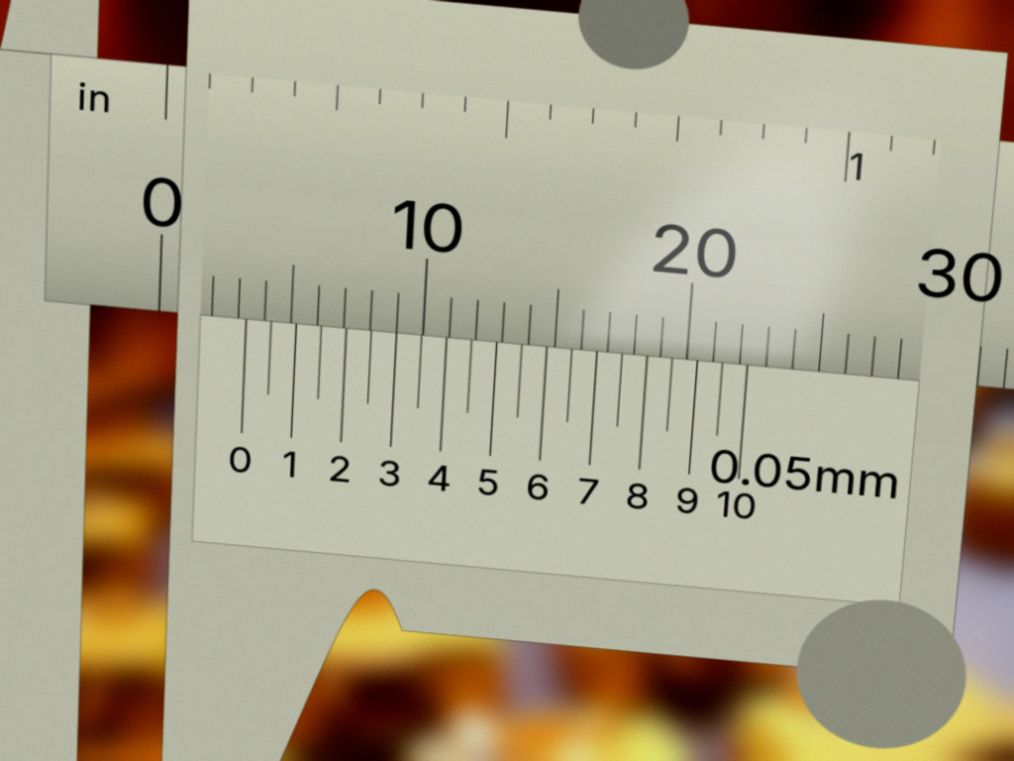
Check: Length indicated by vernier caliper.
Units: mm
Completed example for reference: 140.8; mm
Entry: 3.3; mm
